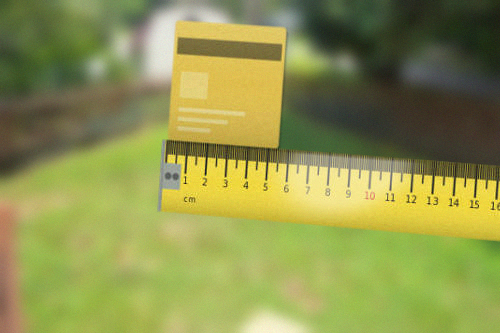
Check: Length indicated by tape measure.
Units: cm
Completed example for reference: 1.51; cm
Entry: 5.5; cm
